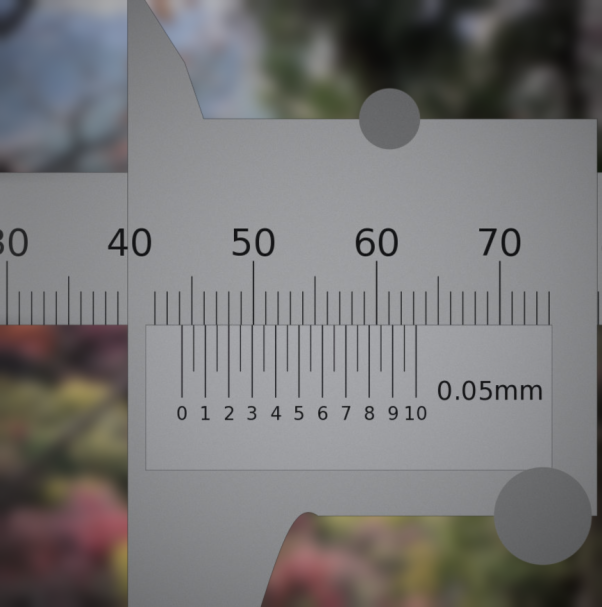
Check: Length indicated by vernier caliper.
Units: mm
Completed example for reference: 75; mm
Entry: 44.2; mm
